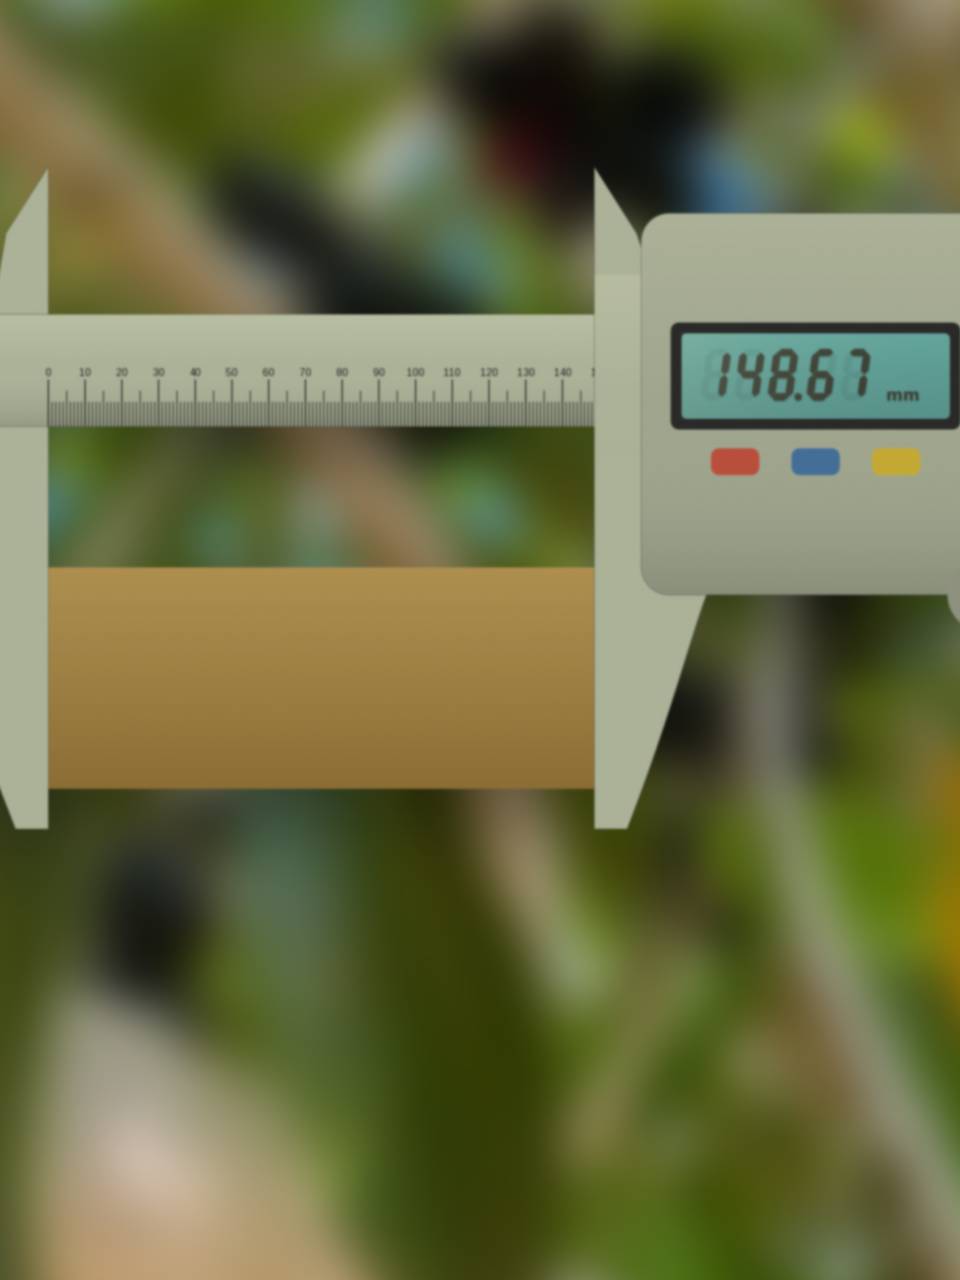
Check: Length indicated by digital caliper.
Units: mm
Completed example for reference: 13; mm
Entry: 148.67; mm
